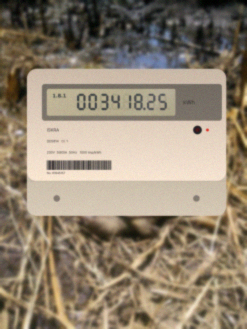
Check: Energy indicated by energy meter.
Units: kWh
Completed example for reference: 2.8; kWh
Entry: 3418.25; kWh
